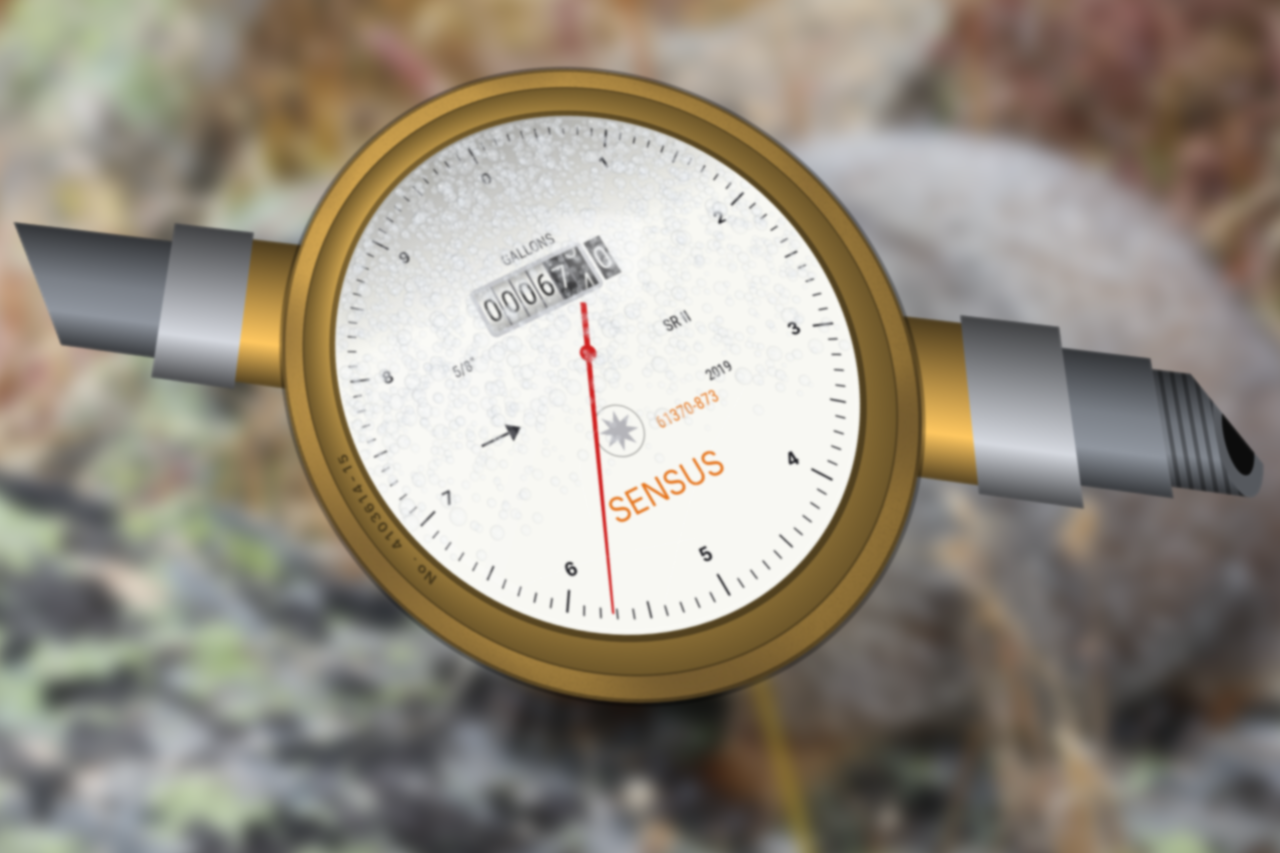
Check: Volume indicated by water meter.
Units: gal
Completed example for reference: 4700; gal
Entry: 6735.7; gal
